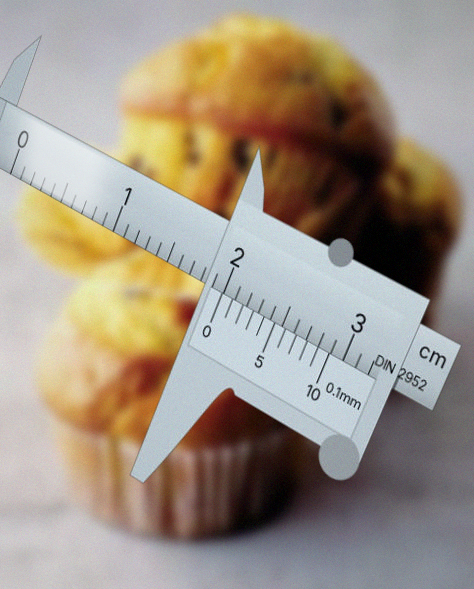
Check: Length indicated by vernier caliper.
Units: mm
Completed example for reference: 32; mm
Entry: 19.9; mm
